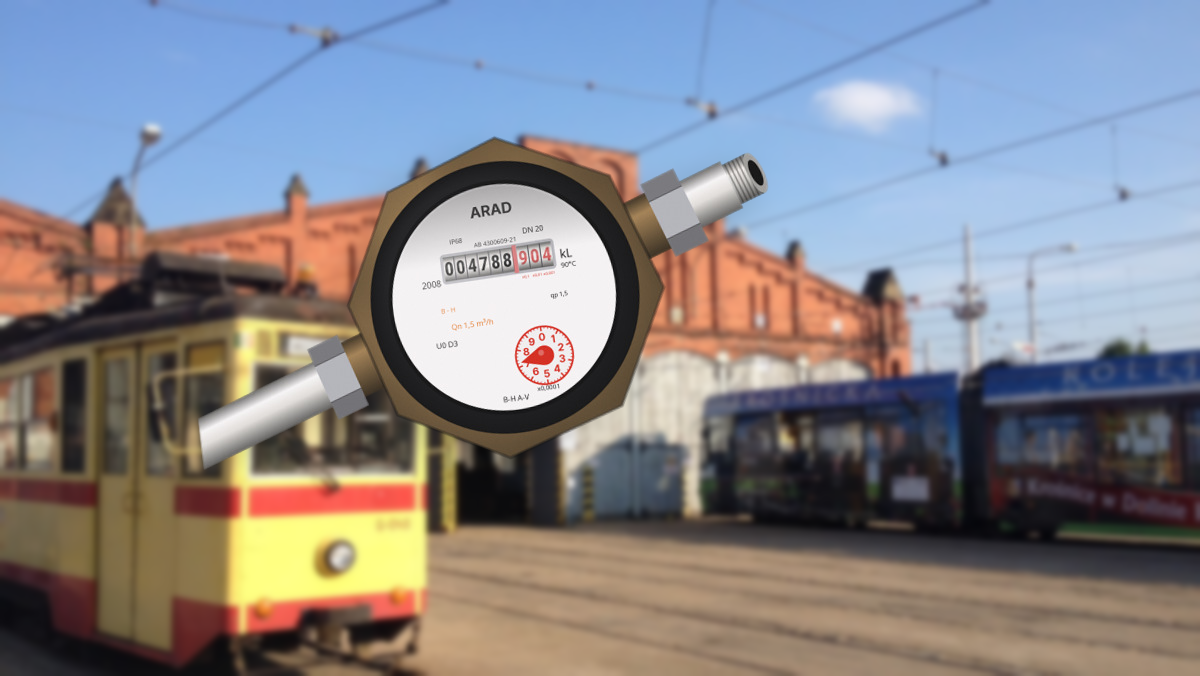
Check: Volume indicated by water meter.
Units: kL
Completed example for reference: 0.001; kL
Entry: 4788.9047; kL
